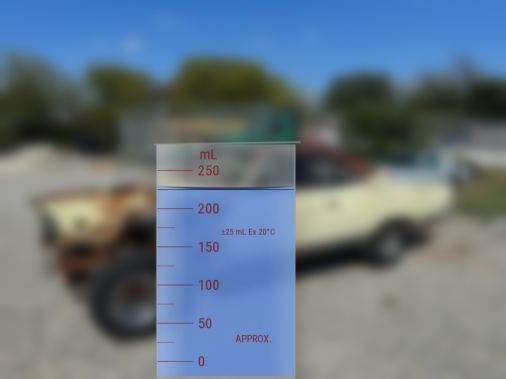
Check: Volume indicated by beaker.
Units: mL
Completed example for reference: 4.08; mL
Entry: 225; mL
